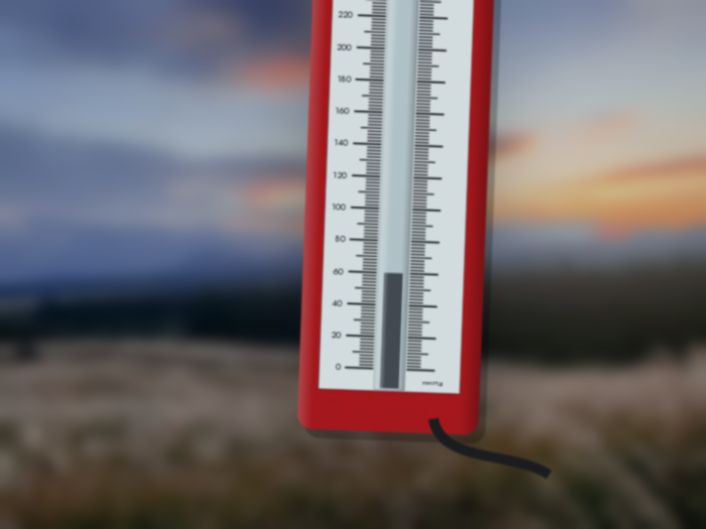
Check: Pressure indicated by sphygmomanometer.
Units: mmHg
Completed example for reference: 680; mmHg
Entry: 60; mmHg
